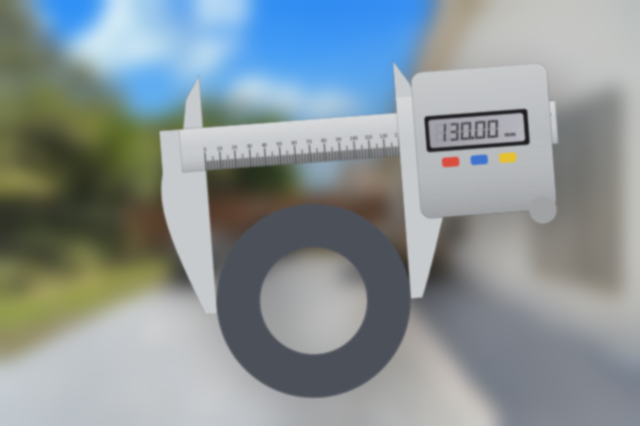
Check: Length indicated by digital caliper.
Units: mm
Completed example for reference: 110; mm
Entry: 130.00; mm
